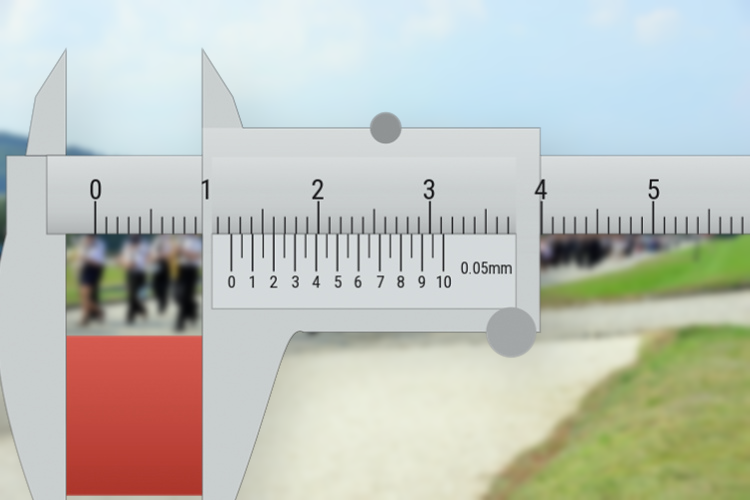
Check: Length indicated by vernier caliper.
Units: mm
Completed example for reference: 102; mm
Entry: 12.2; mm
